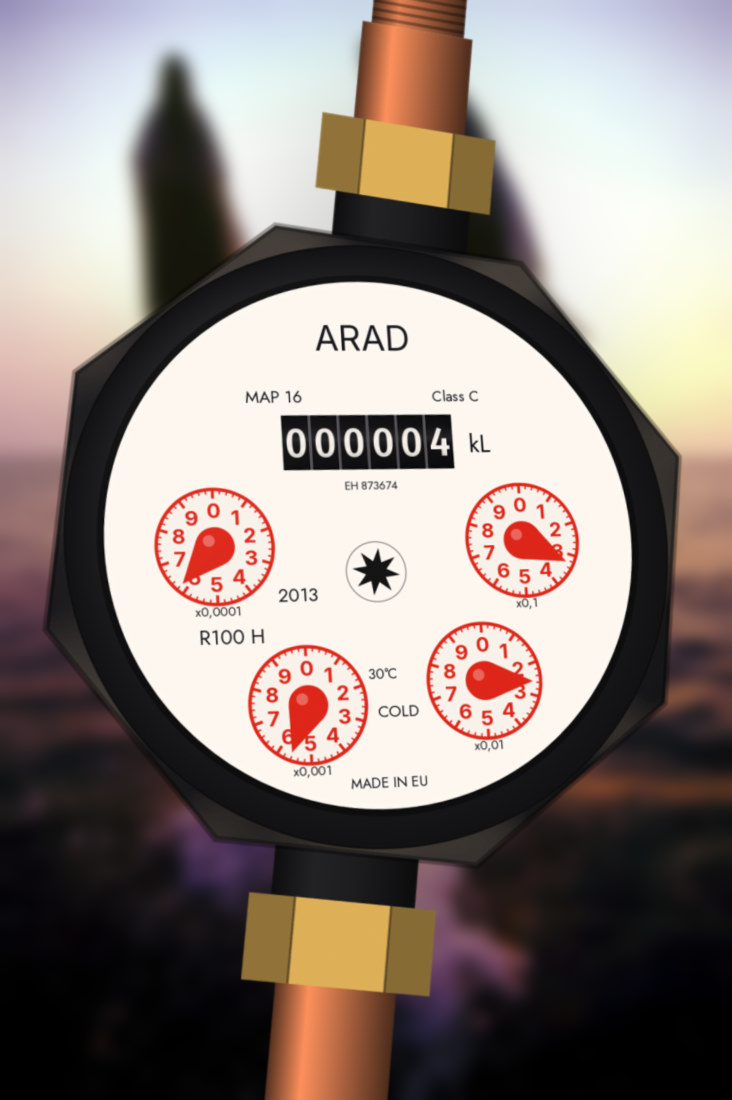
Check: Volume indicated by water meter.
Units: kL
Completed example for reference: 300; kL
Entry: 4.3256; kL
